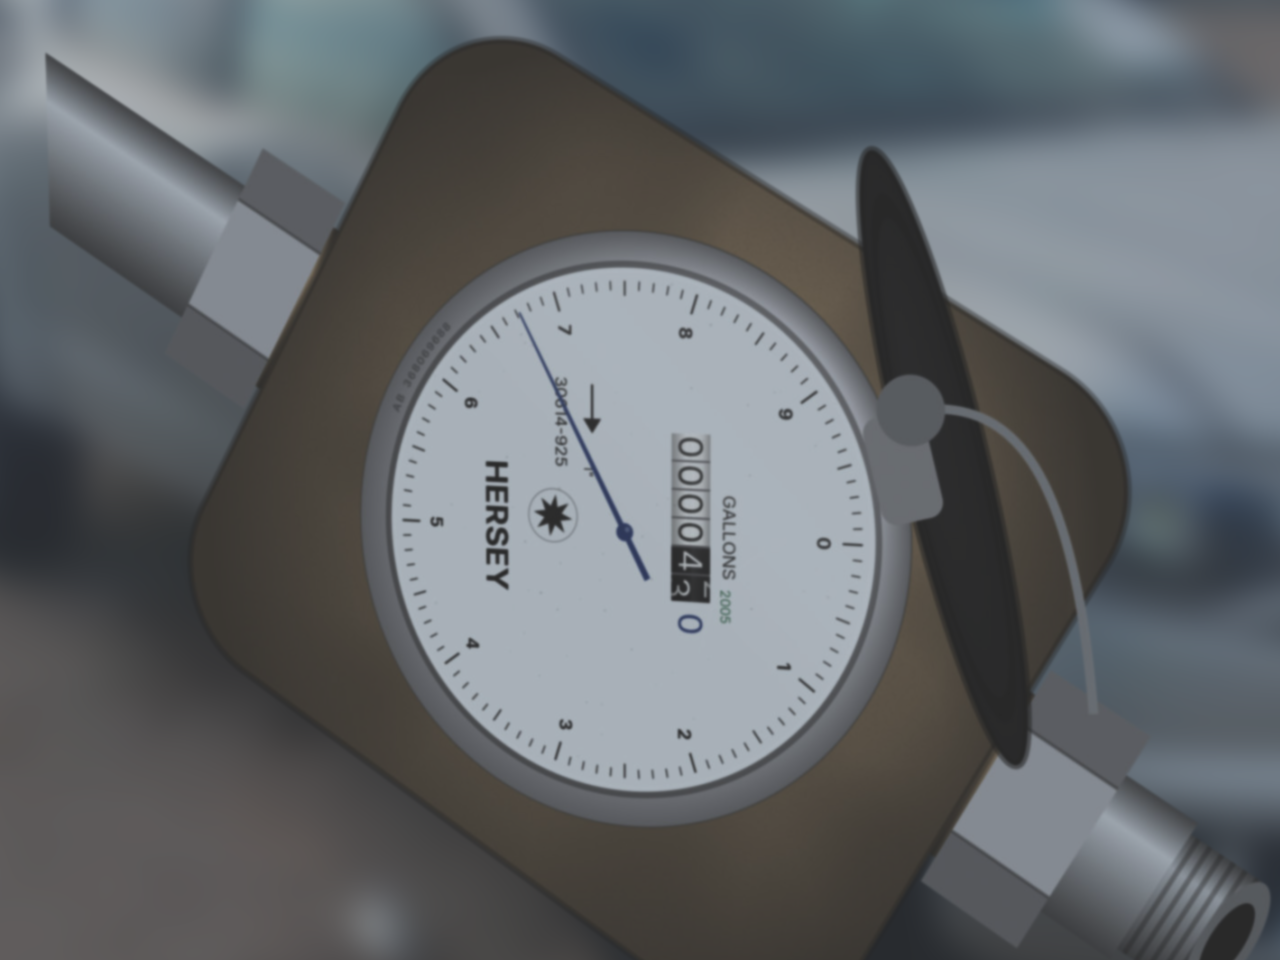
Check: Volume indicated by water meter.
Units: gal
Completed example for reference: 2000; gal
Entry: 426.7; gal
